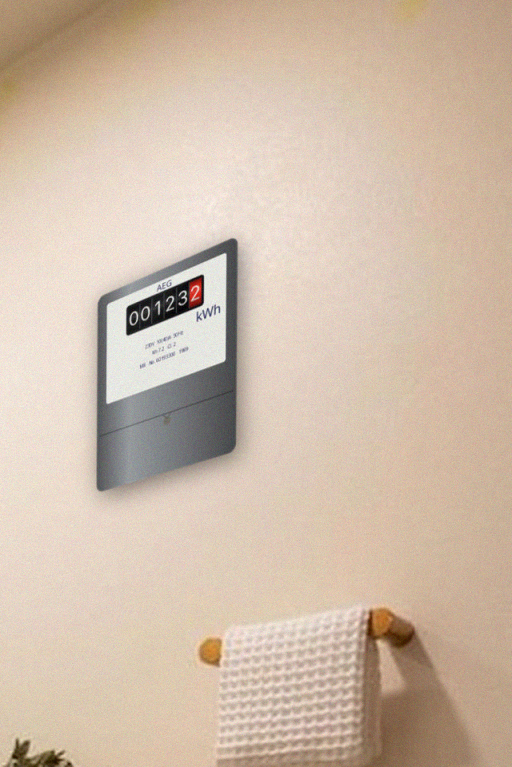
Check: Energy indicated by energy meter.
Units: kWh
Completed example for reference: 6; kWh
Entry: 123.2; kWh
